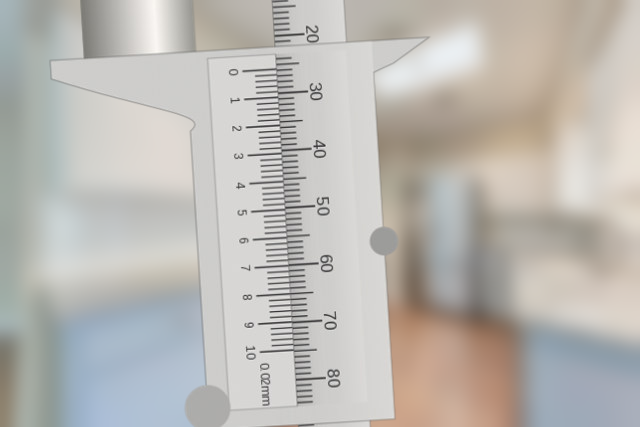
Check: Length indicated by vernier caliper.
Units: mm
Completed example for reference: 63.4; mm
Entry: 25.8; mm
